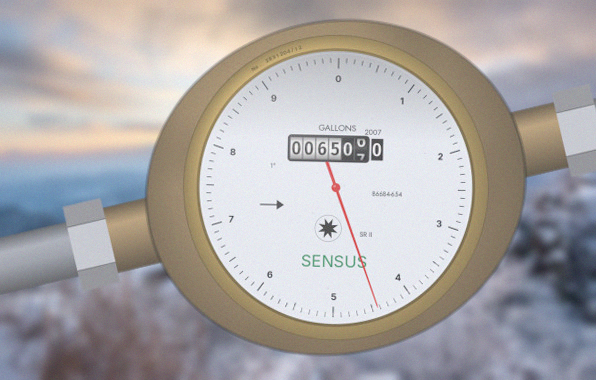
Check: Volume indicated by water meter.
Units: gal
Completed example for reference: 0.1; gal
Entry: 65064.4; gal
